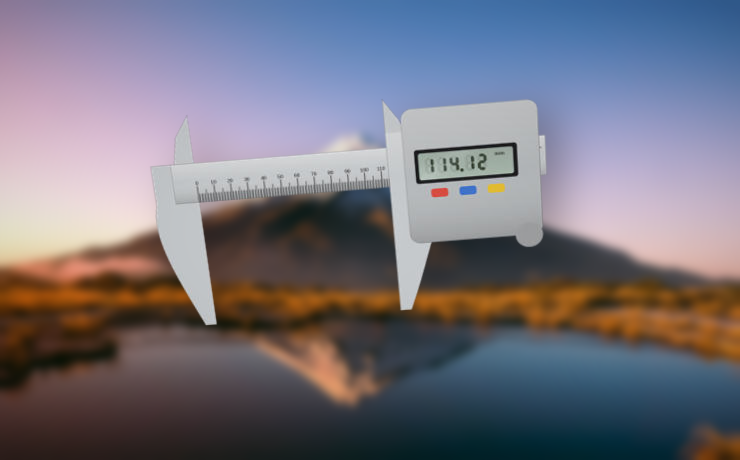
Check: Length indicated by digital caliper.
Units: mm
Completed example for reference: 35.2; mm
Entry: 114.12; mm
